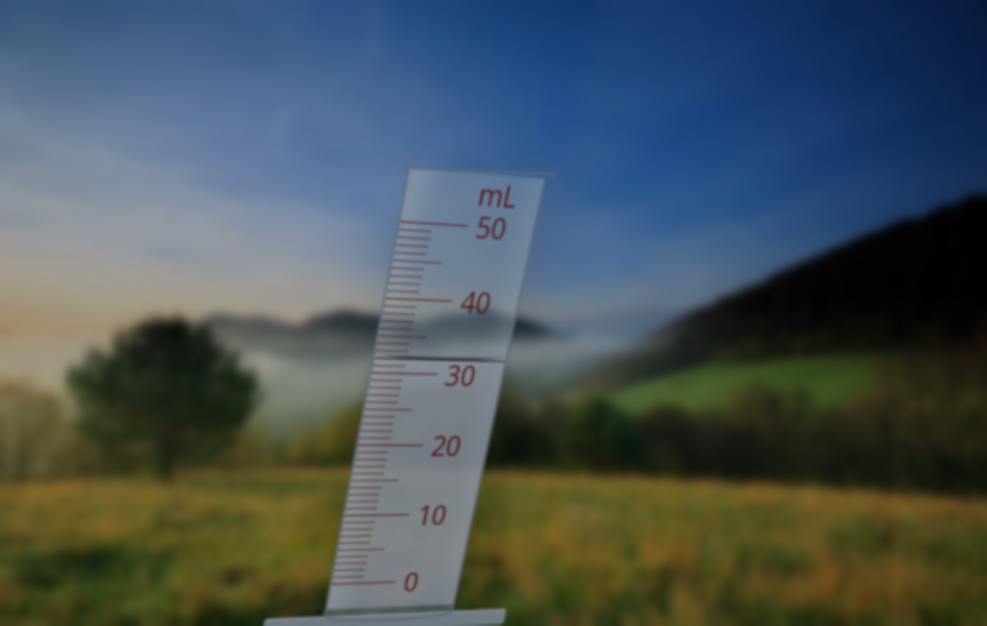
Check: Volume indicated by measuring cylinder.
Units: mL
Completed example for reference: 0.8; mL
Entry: 32; mL
